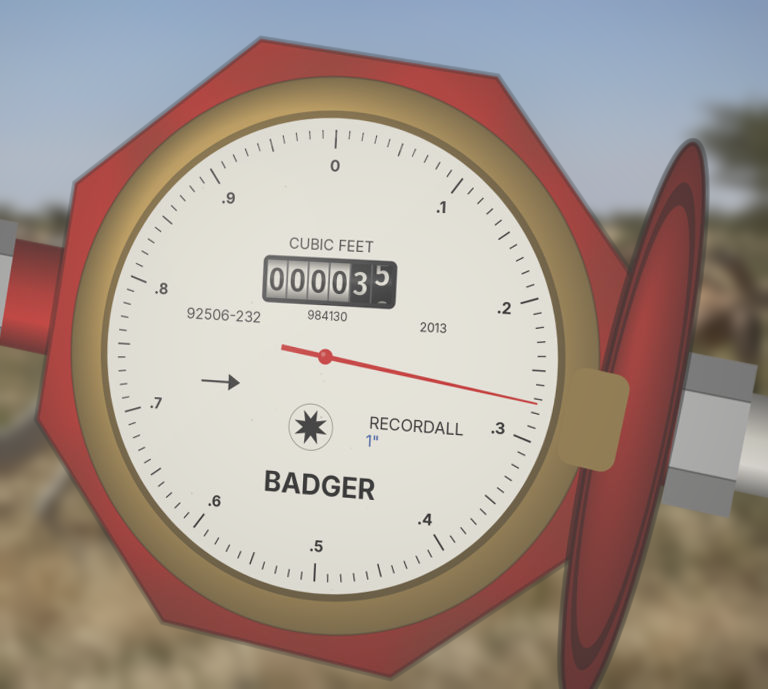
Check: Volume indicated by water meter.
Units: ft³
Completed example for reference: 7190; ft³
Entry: 35.27; ft³
